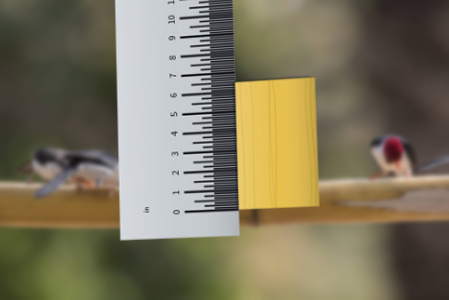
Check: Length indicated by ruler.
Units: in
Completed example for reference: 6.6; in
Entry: 6.5; in
